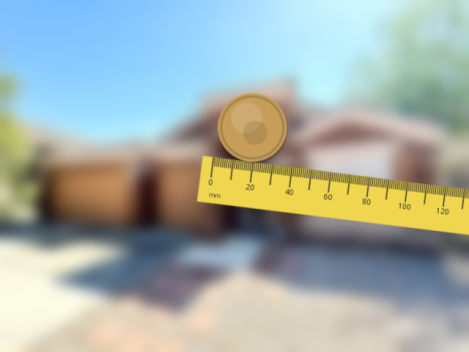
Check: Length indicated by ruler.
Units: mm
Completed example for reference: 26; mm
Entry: 35; mm
